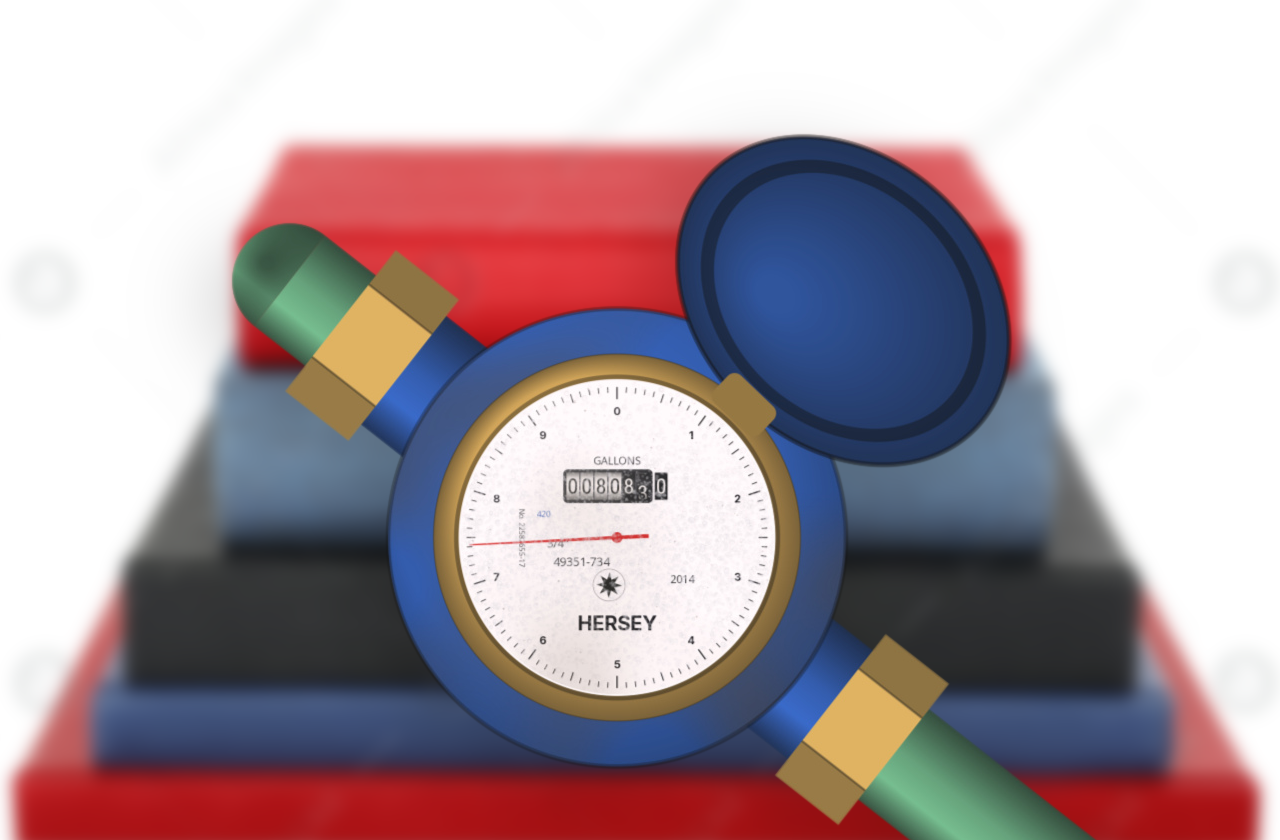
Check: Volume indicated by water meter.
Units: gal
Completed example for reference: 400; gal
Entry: 80827.4; gal
